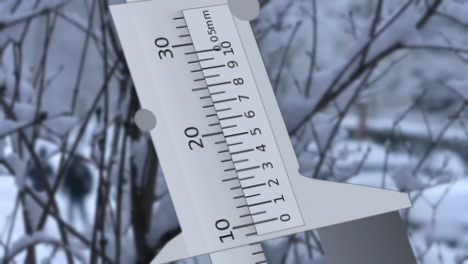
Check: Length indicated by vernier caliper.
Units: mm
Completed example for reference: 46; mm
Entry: 10.0; mm
